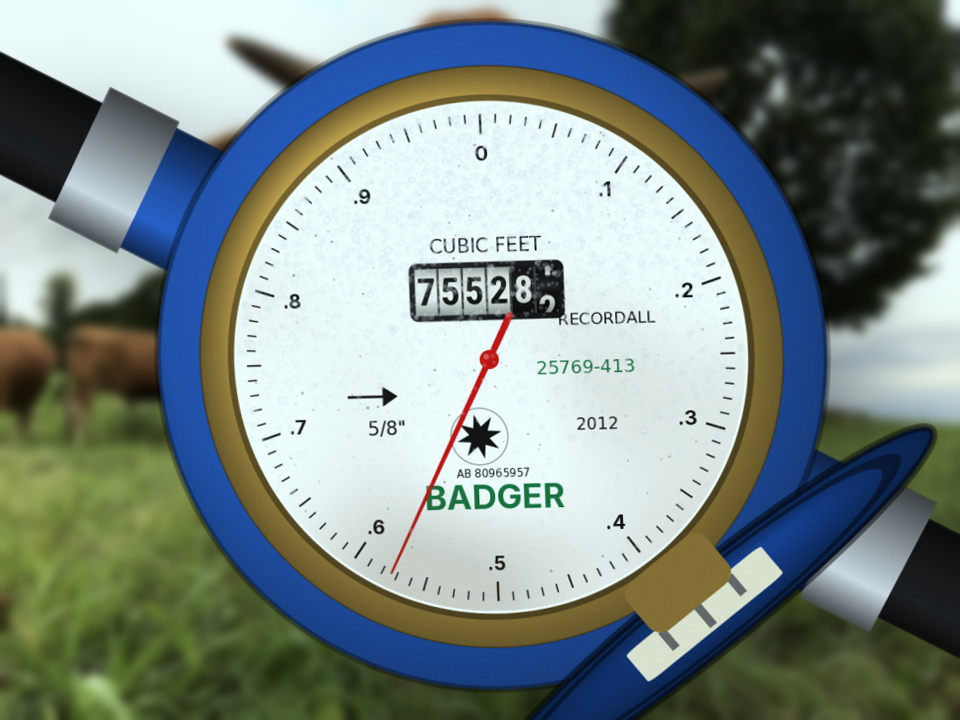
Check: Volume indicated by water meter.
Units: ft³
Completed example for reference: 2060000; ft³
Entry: 755281.57; ft³
